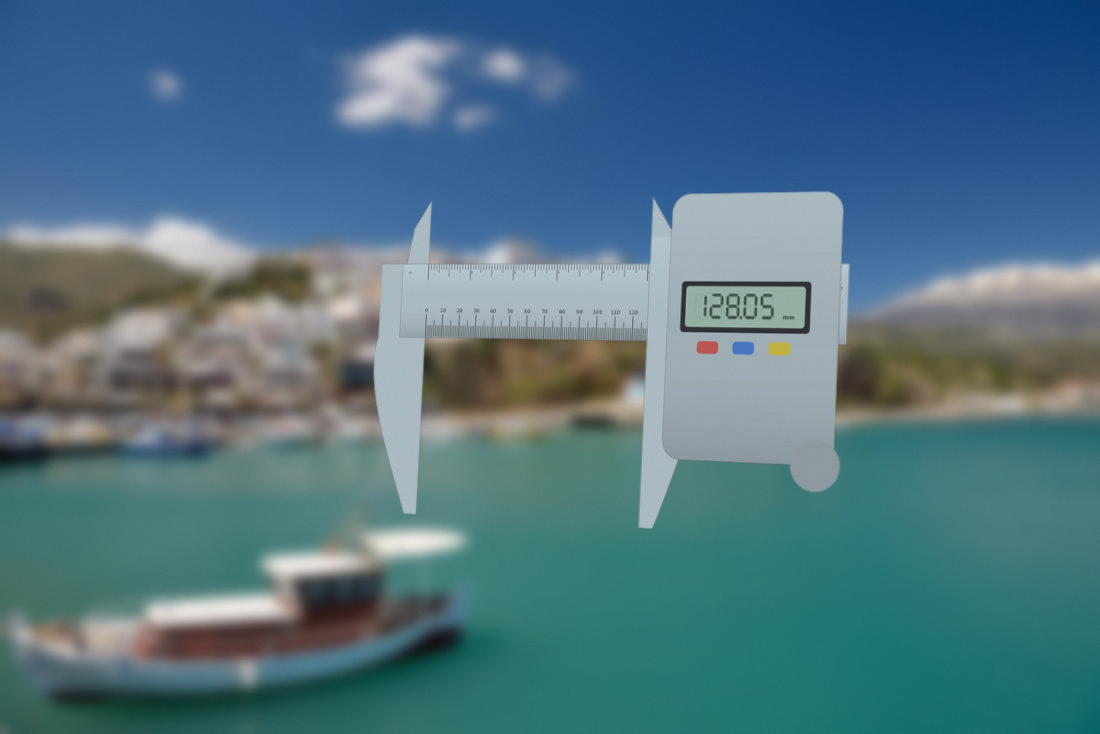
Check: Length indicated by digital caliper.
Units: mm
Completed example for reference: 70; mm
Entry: 128.05; mm
